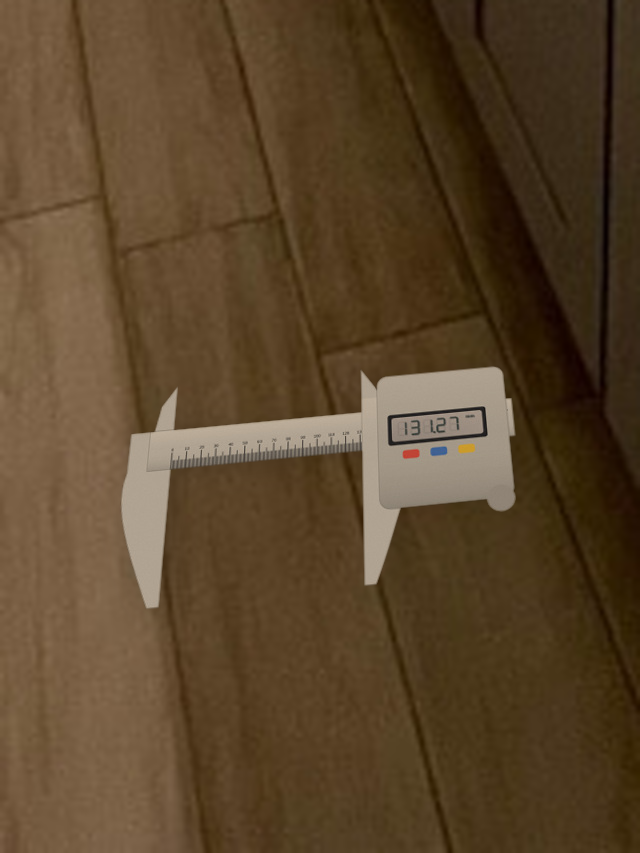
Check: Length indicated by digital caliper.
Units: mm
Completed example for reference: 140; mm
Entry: 131.27; mm
